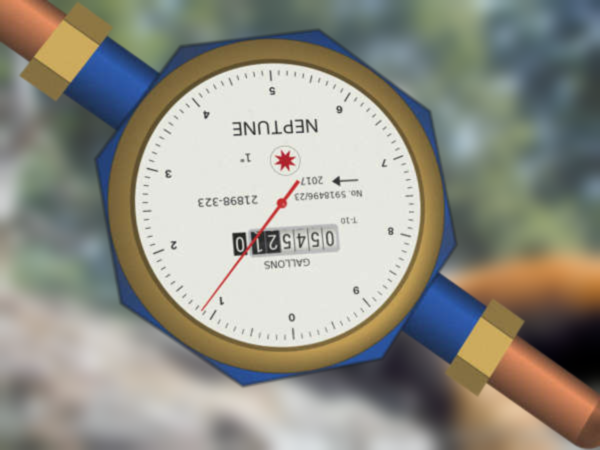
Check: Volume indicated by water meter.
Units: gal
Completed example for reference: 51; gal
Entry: 545211.1; gal
